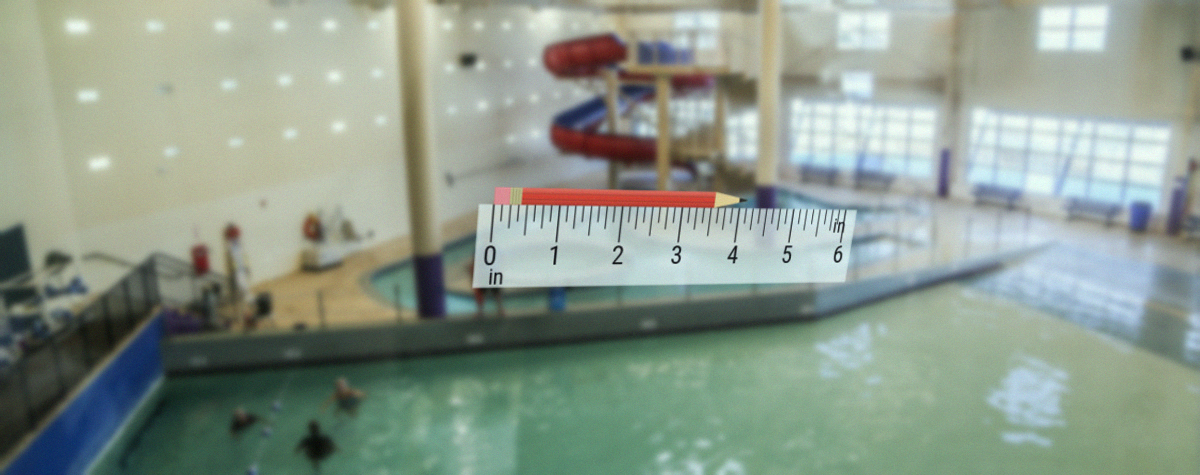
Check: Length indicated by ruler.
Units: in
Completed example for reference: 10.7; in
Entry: 4.125; in
